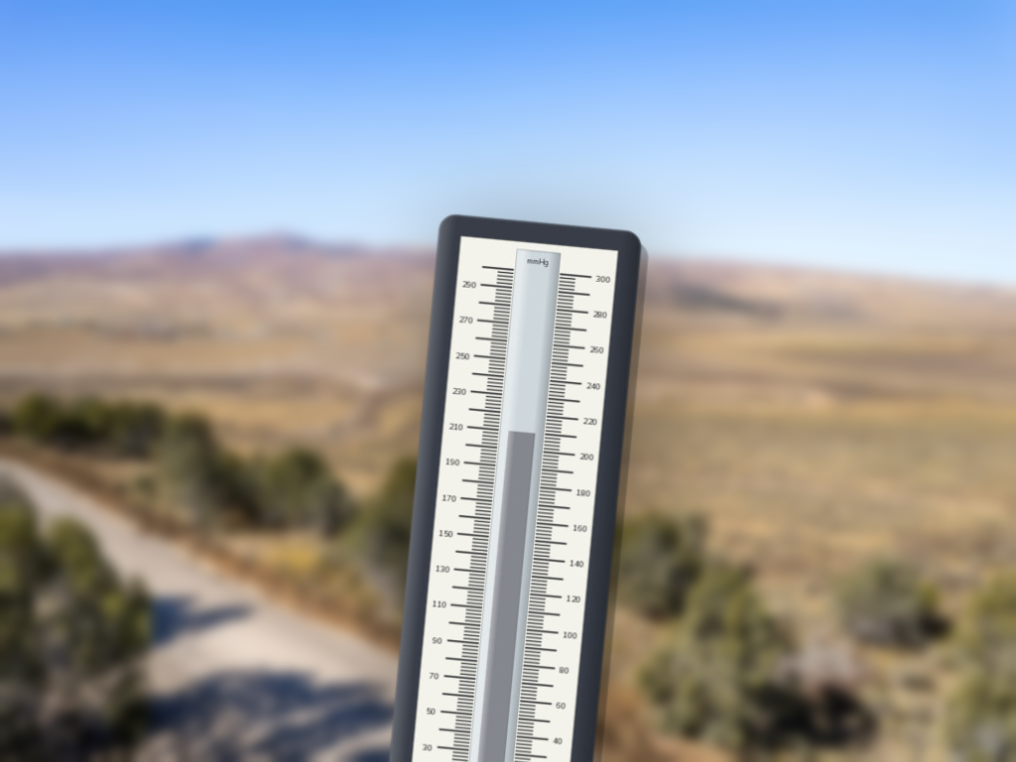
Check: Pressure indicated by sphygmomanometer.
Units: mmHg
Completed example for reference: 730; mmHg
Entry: 210; mmHg
